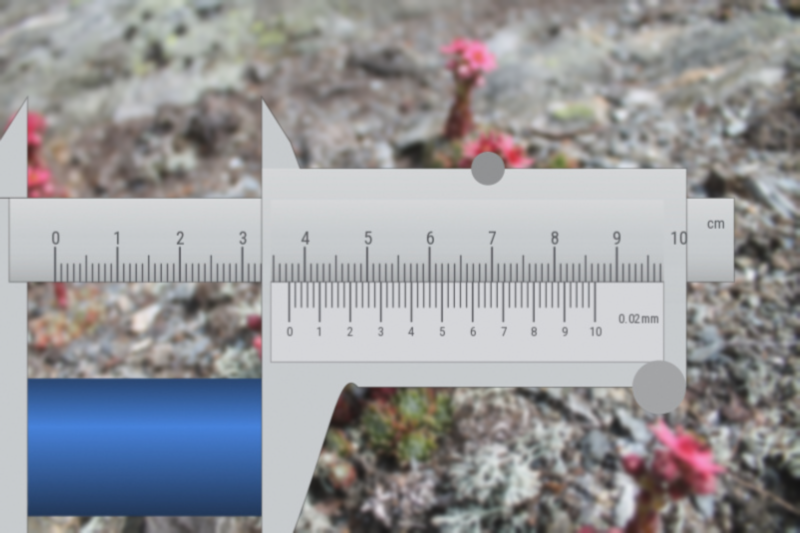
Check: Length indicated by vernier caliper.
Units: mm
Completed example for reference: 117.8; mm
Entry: 37.5; mm
